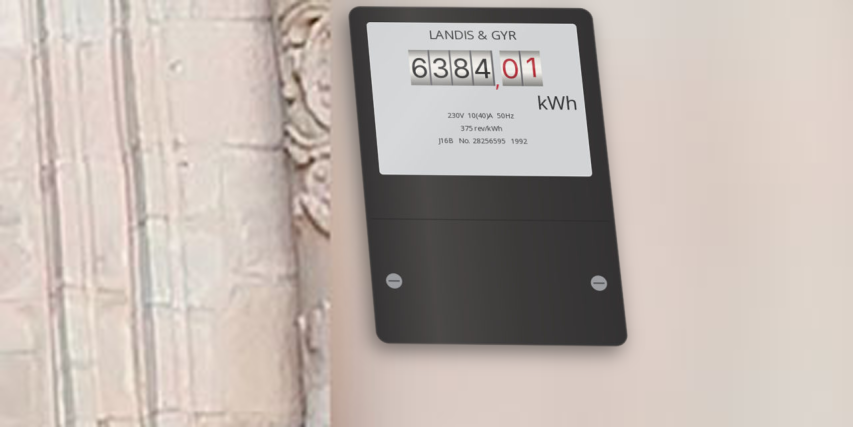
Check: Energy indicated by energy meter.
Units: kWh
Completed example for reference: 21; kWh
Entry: 6384.01; kWh
